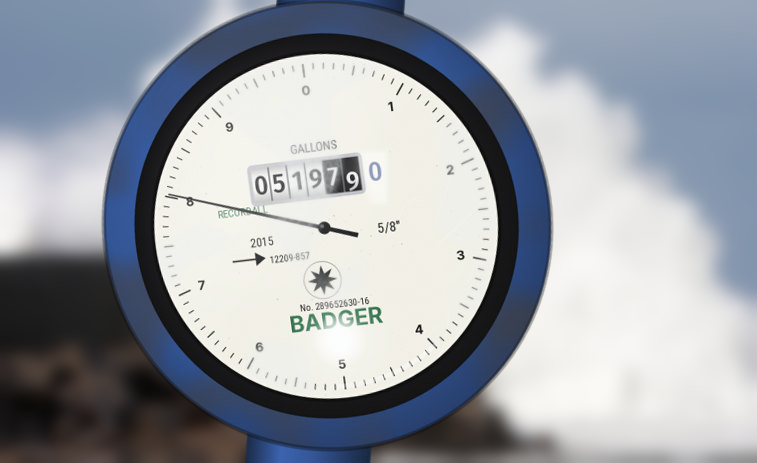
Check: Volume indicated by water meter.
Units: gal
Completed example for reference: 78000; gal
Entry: 519788.0; gal
